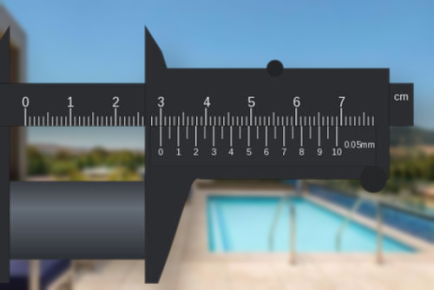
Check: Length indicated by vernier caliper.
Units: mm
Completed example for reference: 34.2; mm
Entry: 30.0; mm
